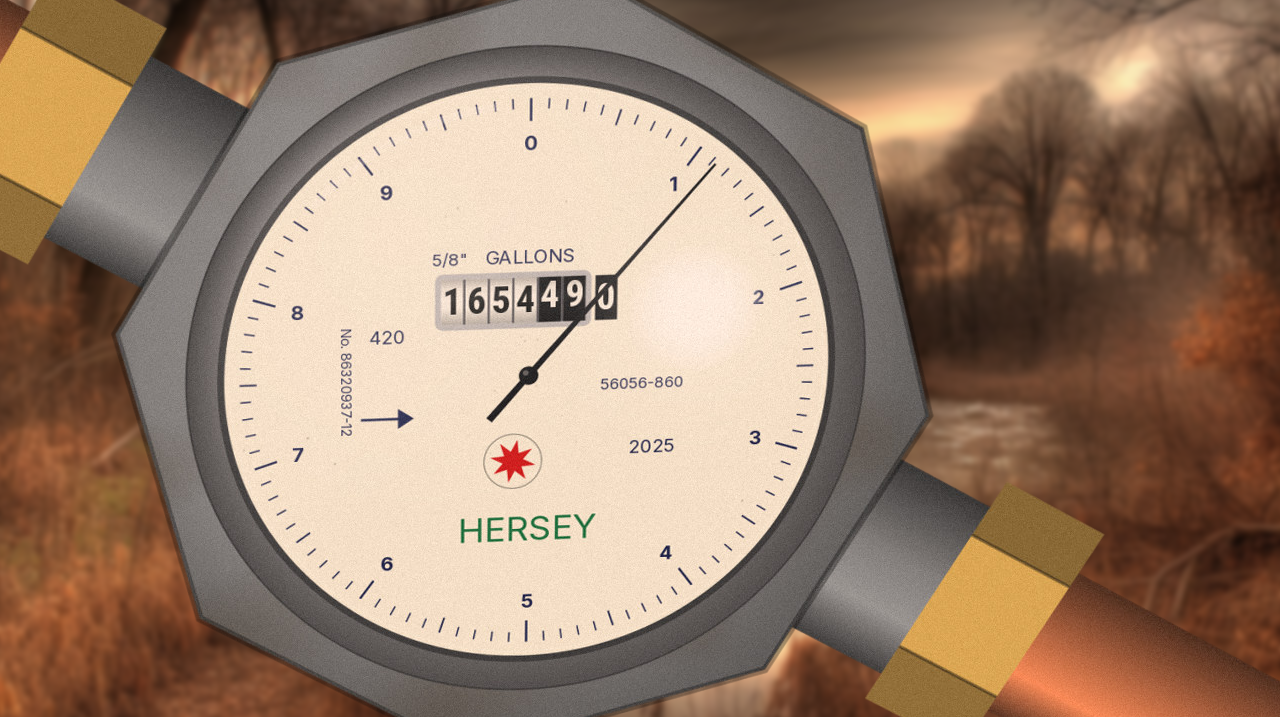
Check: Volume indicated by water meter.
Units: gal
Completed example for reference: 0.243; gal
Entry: 1654491.1; gal
